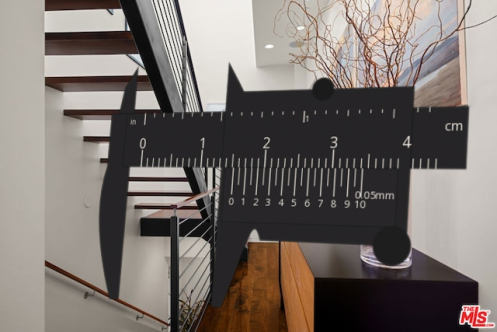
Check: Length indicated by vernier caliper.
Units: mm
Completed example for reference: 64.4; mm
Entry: 15.2; mm
